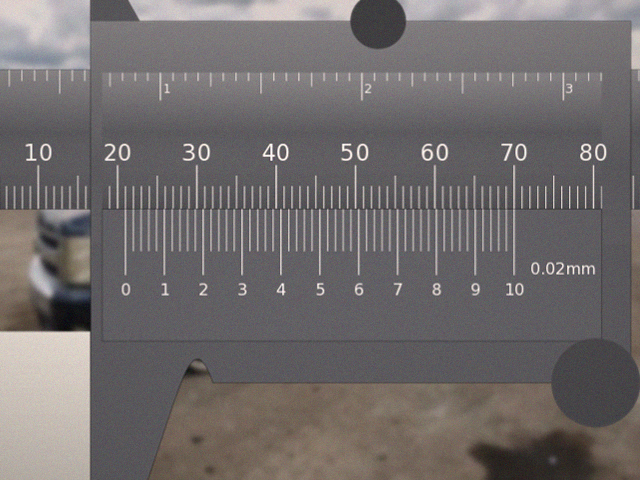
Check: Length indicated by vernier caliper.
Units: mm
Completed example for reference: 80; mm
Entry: 21.0; mm
